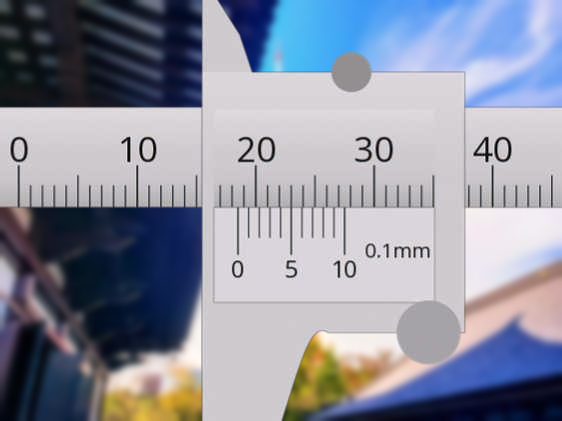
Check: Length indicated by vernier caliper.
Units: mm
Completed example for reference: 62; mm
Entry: 18.5; mm
